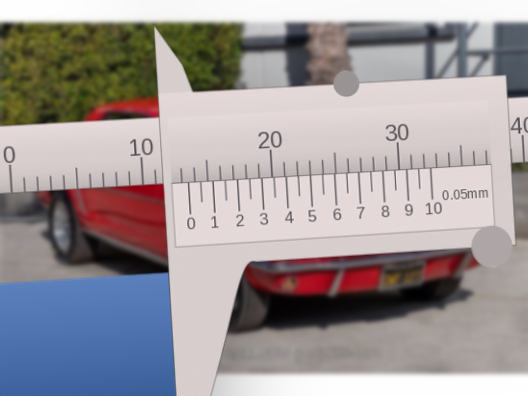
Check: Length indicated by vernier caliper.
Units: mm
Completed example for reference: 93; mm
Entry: 13.5; mm
